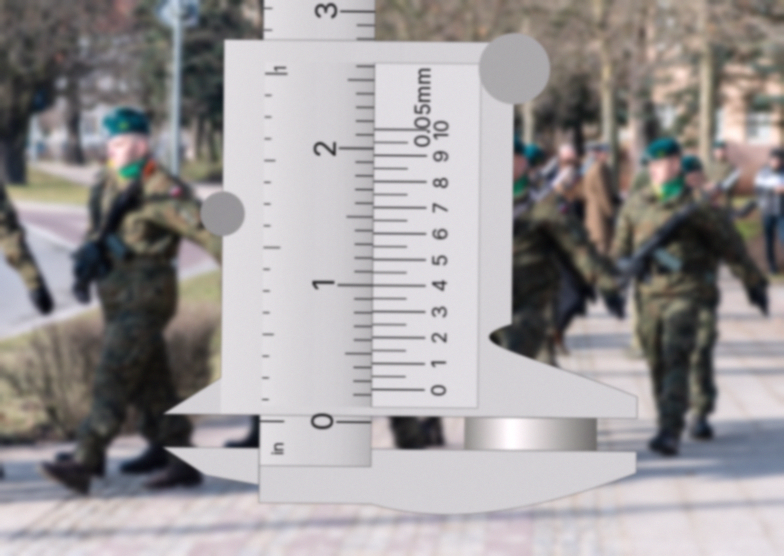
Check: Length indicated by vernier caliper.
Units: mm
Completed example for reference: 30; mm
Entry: 2.4; mm
